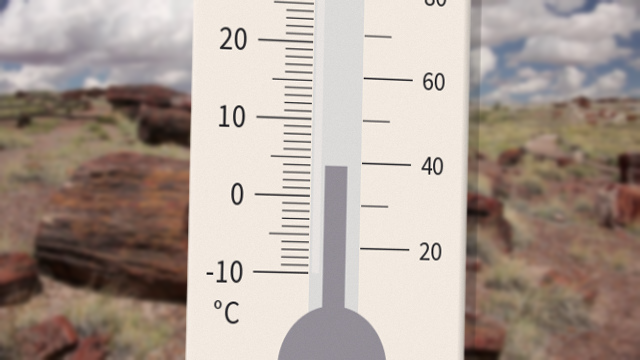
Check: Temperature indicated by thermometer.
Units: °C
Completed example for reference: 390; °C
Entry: 4; °C
